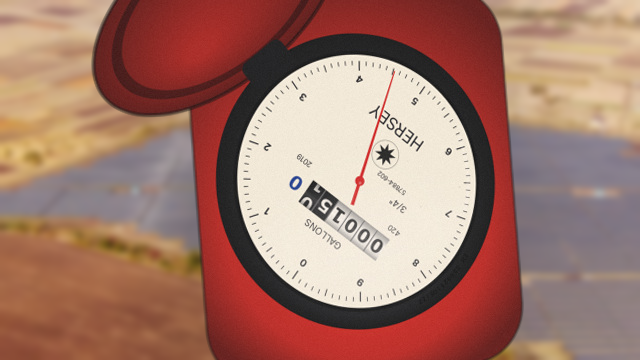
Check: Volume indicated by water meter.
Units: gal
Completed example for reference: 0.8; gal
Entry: 1504.5; gal
